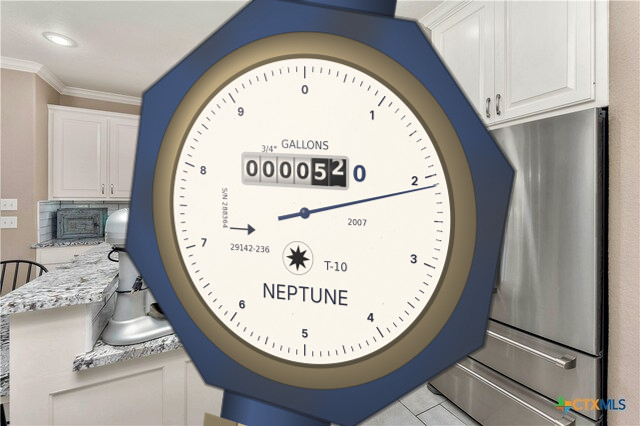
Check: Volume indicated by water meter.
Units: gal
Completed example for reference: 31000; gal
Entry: 522.1; gal
